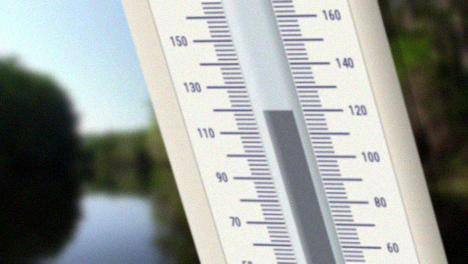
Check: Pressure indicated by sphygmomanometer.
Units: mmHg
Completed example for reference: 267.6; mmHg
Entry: 120; mmHg
